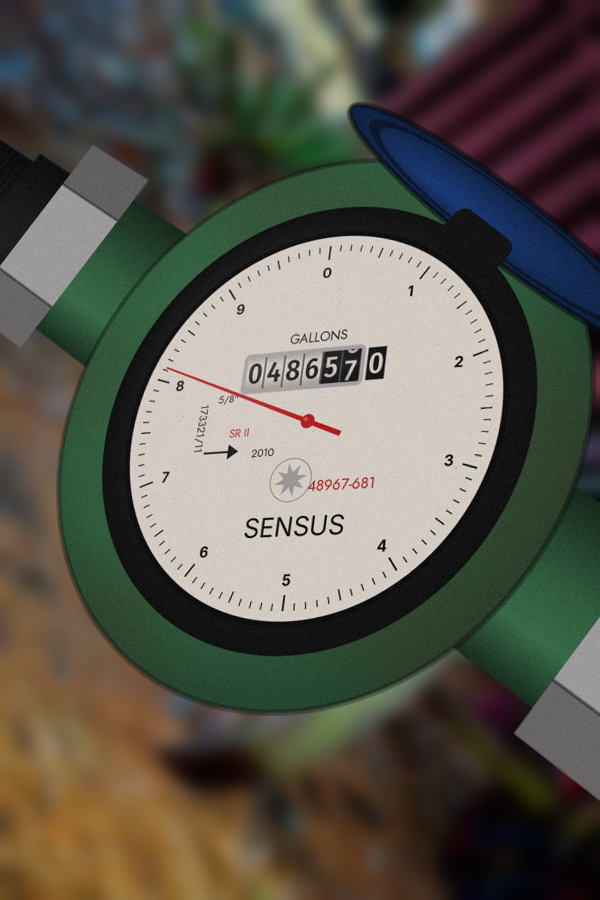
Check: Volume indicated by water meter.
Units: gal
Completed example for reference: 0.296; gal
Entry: 486568.1; gal
